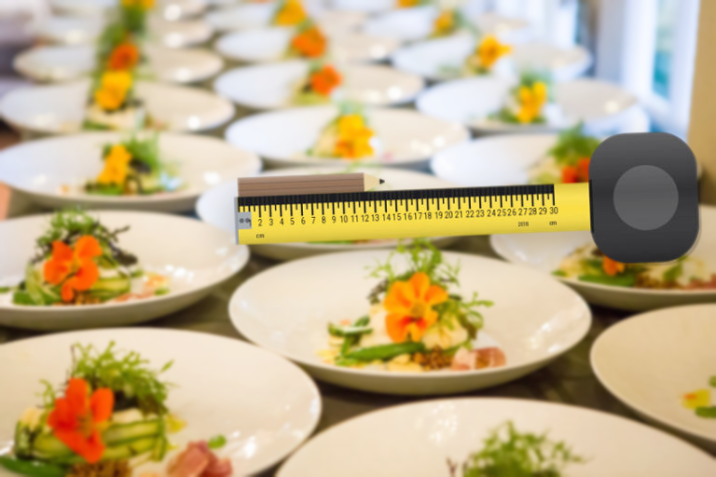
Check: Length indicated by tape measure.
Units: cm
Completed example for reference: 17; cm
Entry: 14; cm
